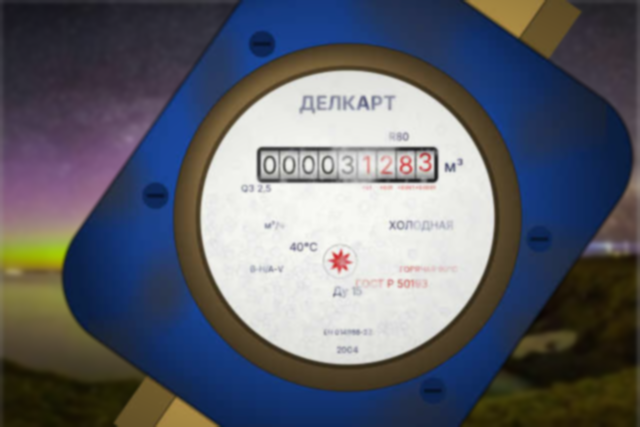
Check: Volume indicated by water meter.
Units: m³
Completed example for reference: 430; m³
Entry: 3.1283; m³
